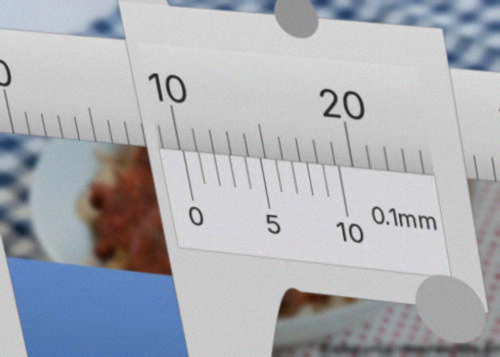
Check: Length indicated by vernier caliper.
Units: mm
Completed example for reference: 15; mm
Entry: 10.2; mm
